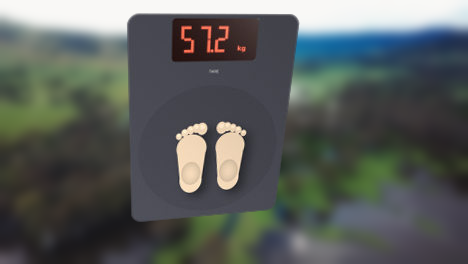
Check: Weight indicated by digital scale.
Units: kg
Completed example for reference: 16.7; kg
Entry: 57.2; kg
